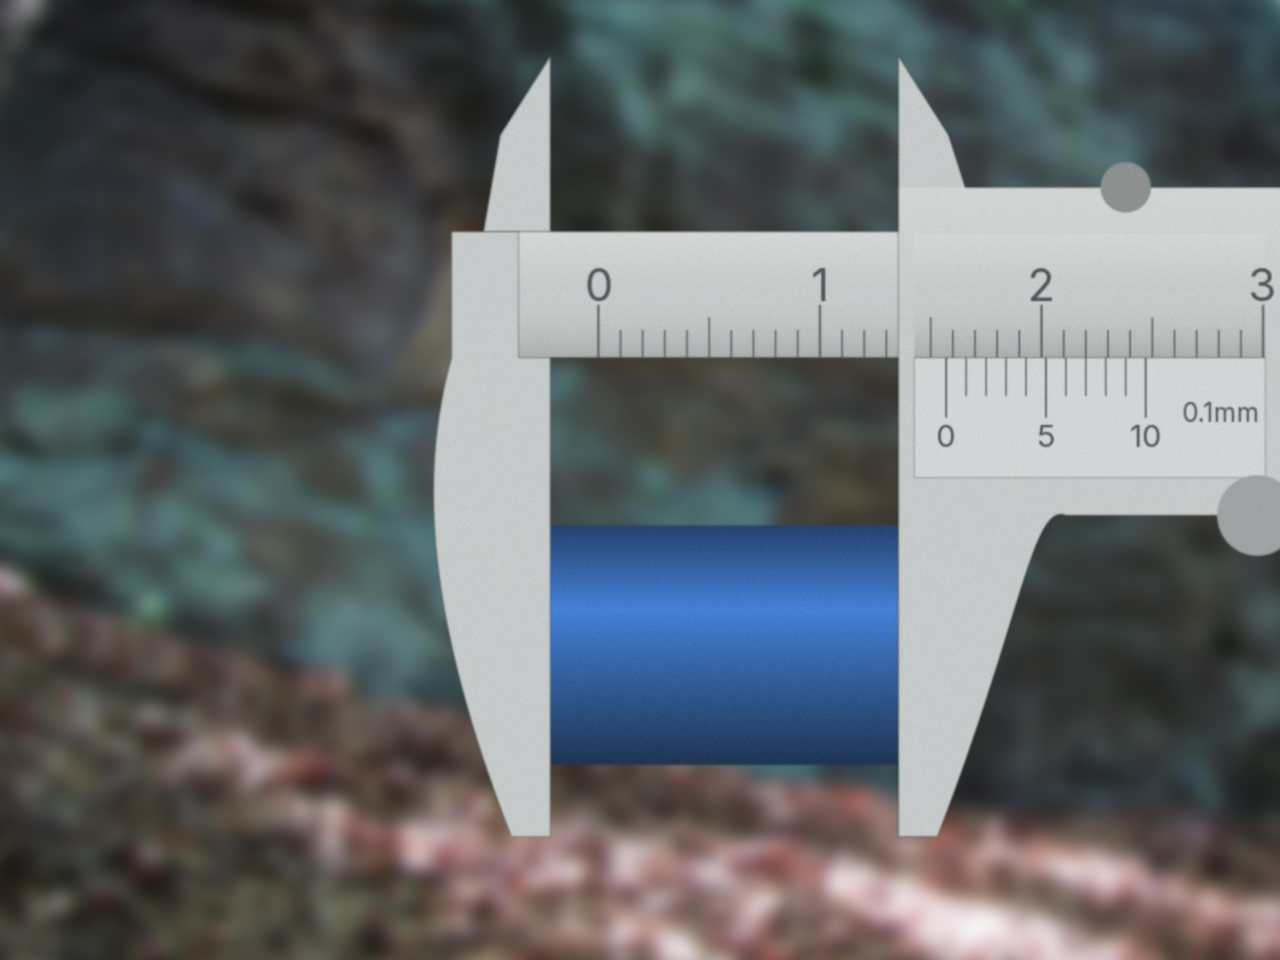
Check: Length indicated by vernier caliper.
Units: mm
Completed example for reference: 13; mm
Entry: 15.7; mm
